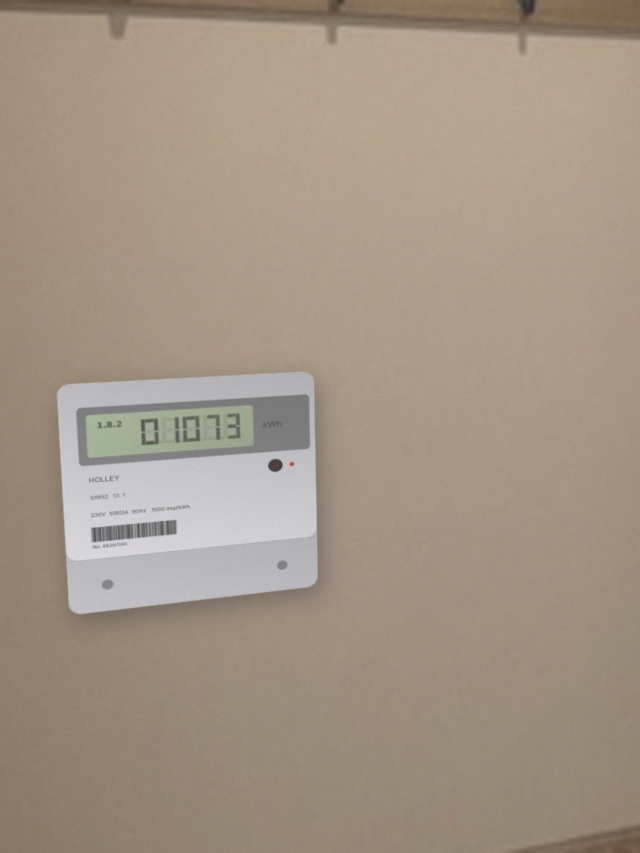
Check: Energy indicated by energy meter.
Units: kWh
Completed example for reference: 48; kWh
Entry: 1073; kWh
